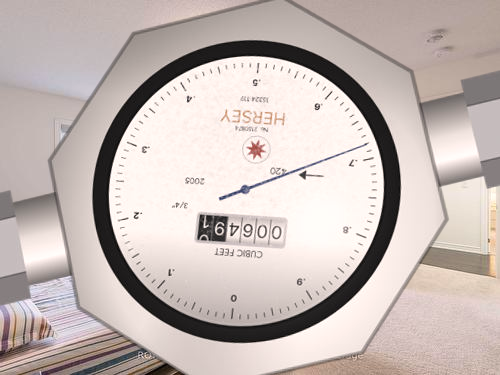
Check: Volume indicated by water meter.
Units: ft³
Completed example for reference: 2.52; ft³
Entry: 6490.68; ft³
